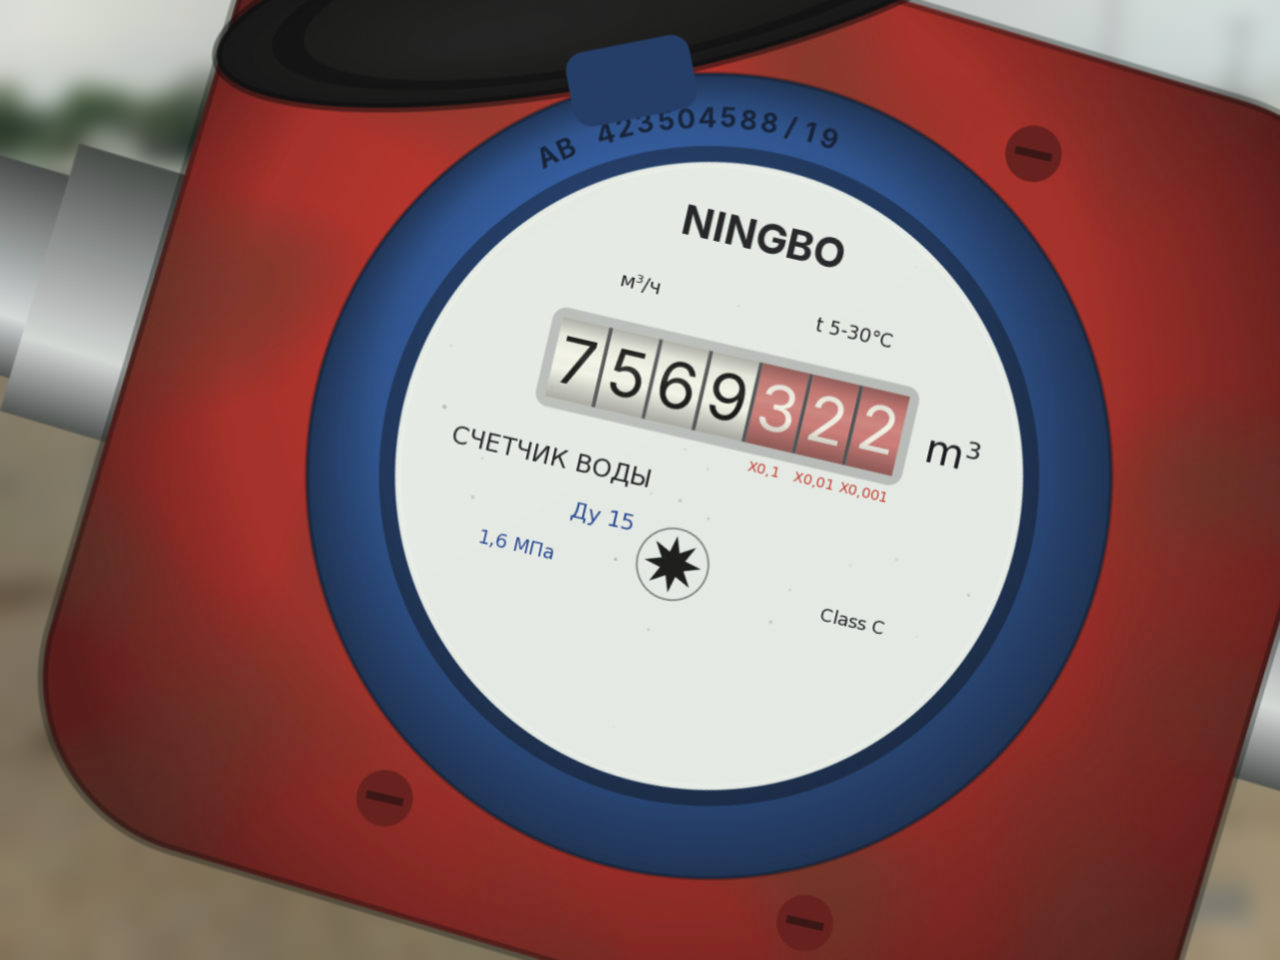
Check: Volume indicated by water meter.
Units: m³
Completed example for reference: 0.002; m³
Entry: 7569.322; m³
